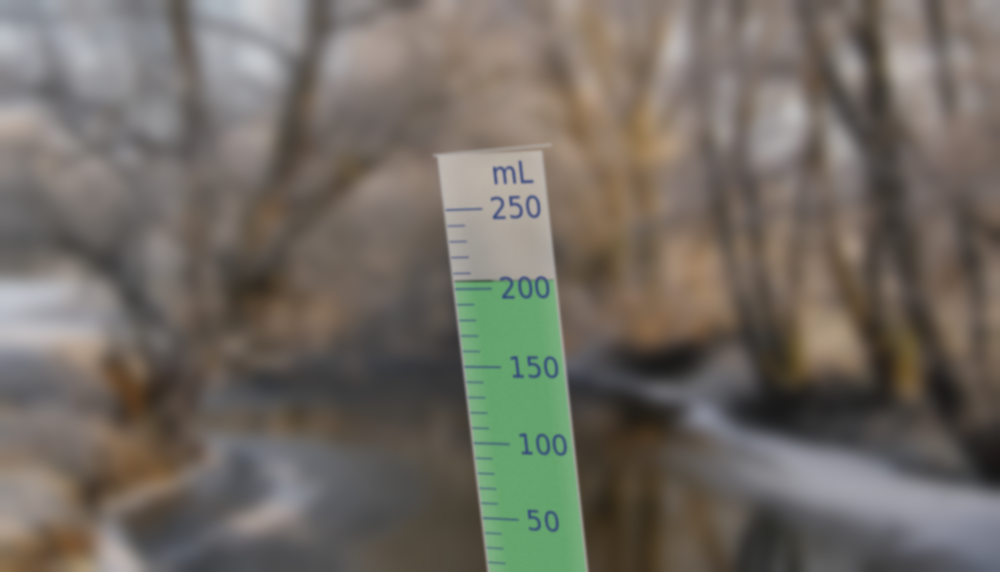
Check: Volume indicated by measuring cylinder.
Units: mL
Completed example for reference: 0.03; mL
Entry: 205; mL
